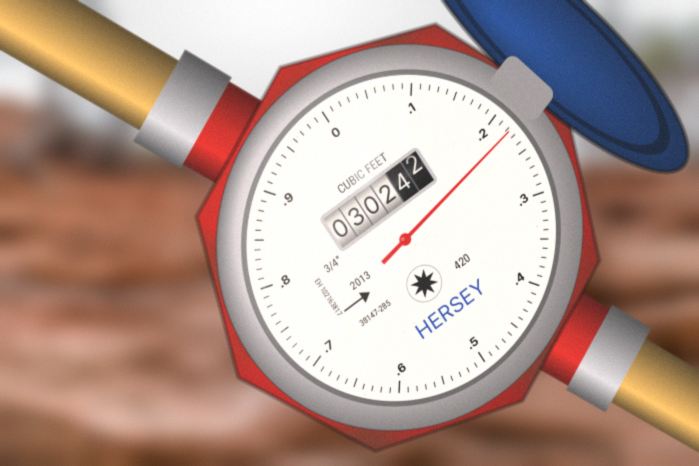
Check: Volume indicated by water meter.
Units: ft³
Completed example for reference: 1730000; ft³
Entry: 30242.22; ft³
